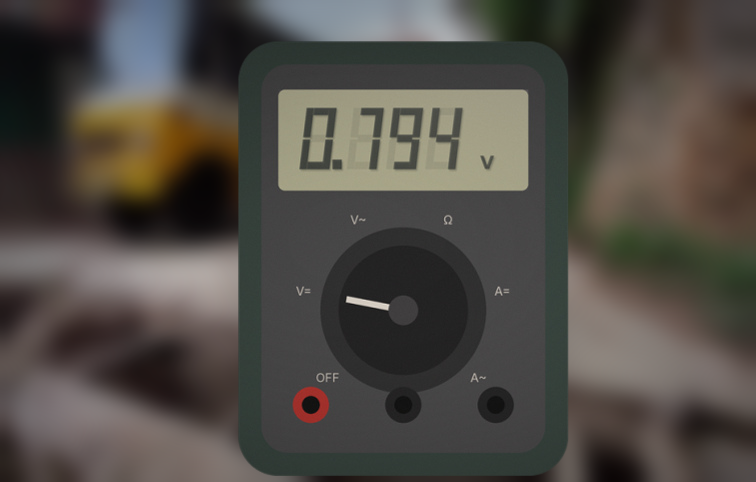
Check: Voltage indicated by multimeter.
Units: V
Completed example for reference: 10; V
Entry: 0.794; V
